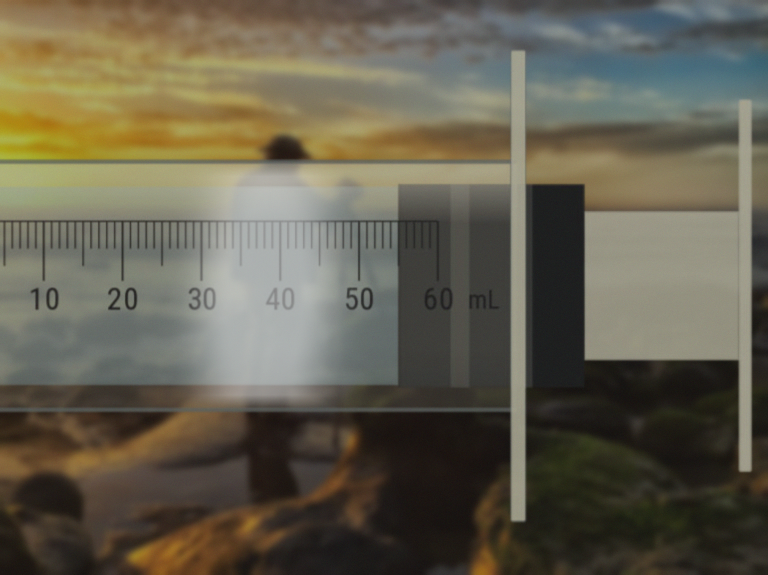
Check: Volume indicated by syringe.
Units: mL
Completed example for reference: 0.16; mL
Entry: 55; mL
